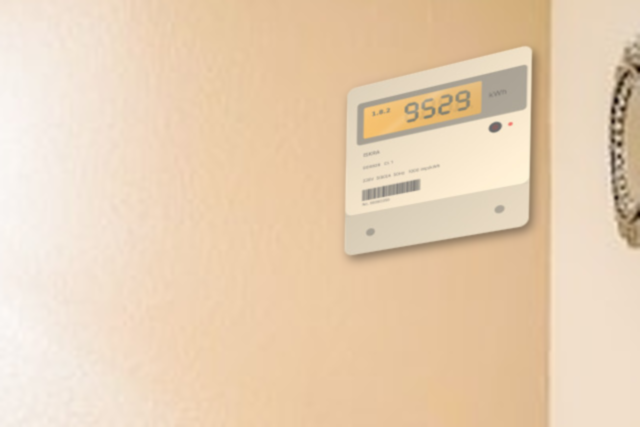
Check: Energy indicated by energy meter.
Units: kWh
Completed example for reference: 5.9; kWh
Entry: 9529; kWh
